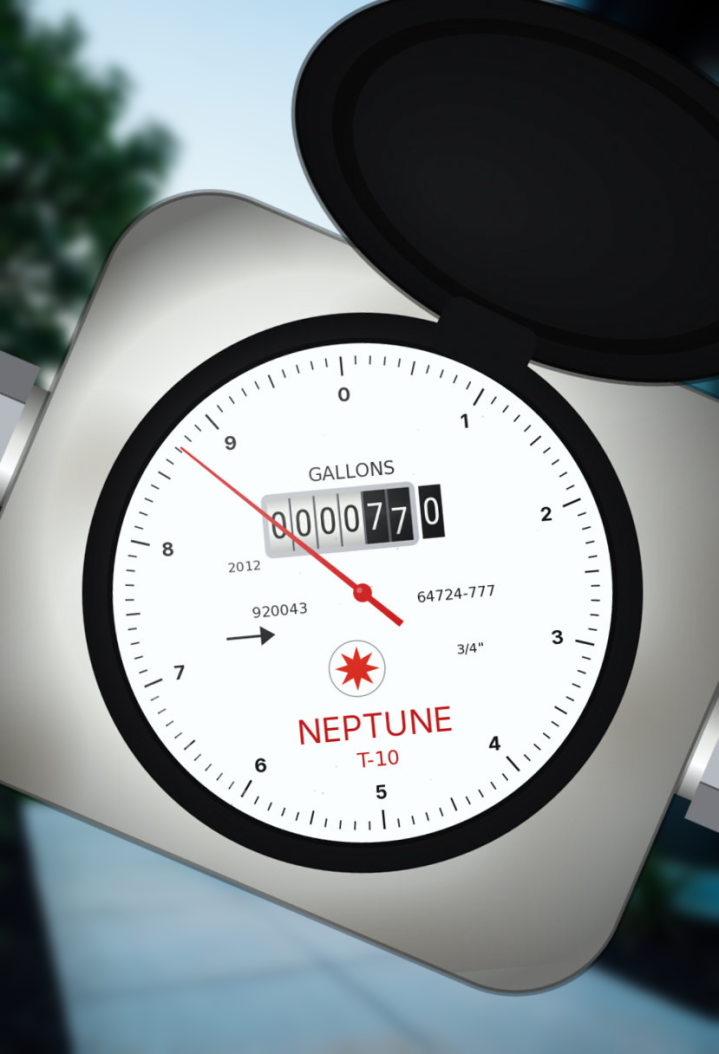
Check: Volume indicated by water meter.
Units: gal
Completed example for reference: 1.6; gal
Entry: 768.7; gal
